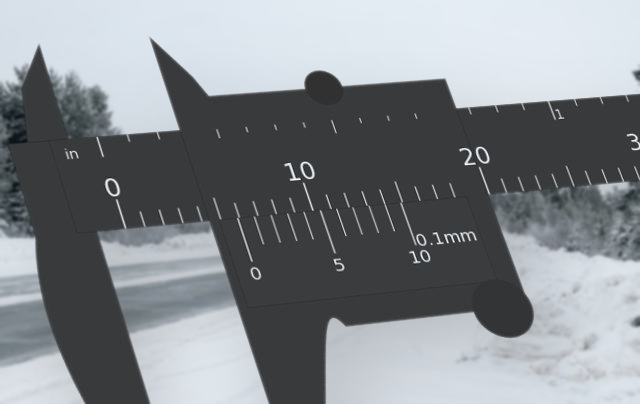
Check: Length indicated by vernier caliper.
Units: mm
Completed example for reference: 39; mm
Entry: 5.9; mm
